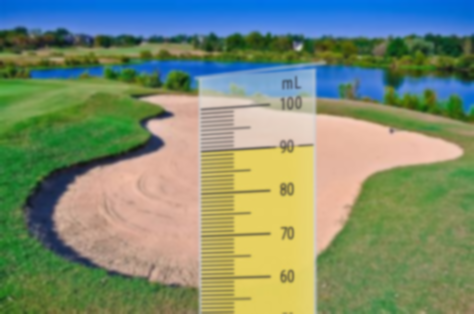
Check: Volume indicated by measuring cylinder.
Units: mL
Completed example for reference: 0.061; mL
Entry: 90; mL
